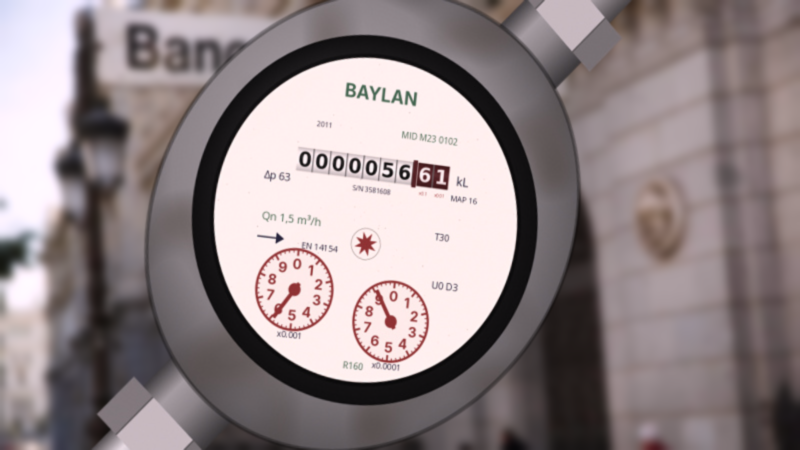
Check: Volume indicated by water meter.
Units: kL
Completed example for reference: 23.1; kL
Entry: 56.6159; kL
